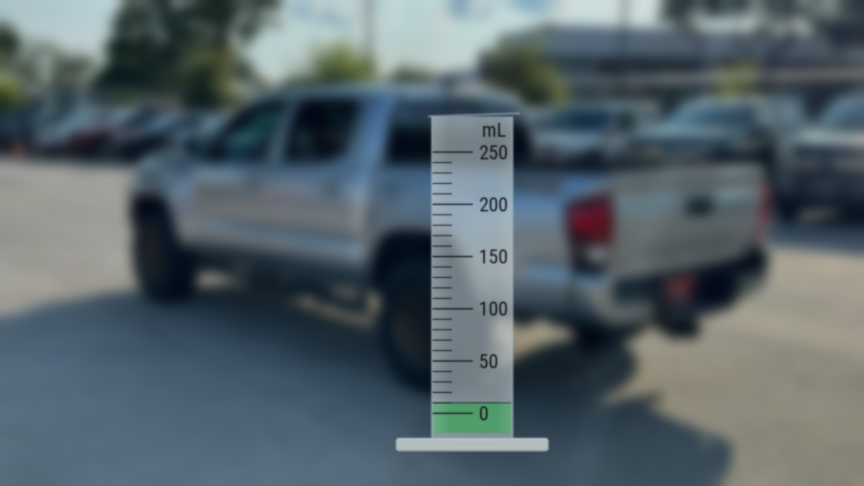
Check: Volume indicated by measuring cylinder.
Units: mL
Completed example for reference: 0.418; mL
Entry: 10; mL
